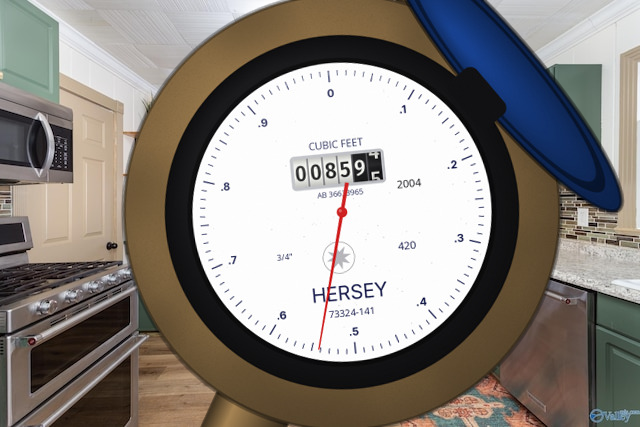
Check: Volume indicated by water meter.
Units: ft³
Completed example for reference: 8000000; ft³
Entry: 8594.54; ft³
